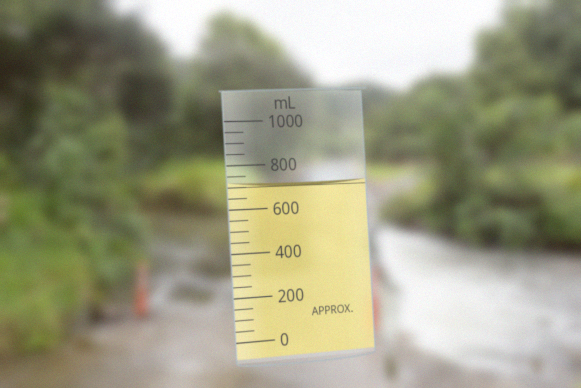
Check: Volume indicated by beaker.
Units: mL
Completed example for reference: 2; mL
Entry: 700; mL
